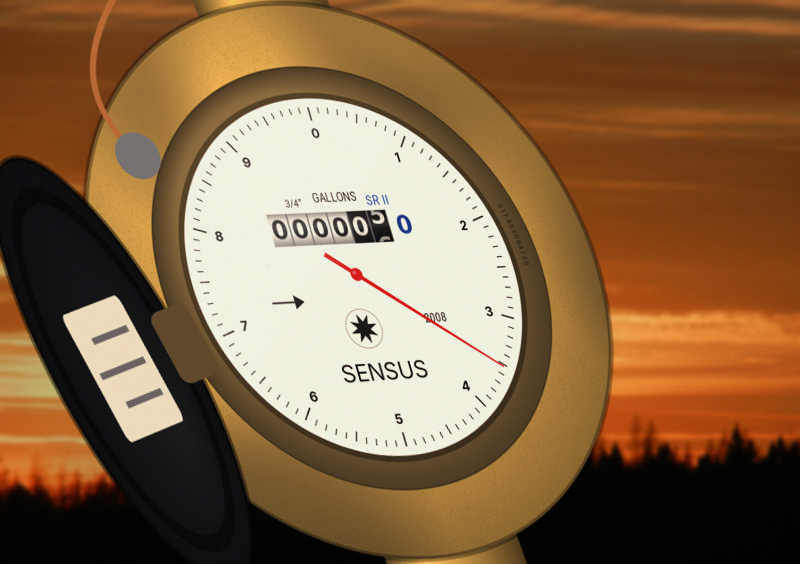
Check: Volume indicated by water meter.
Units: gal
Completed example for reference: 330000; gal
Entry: 53.5; gal
